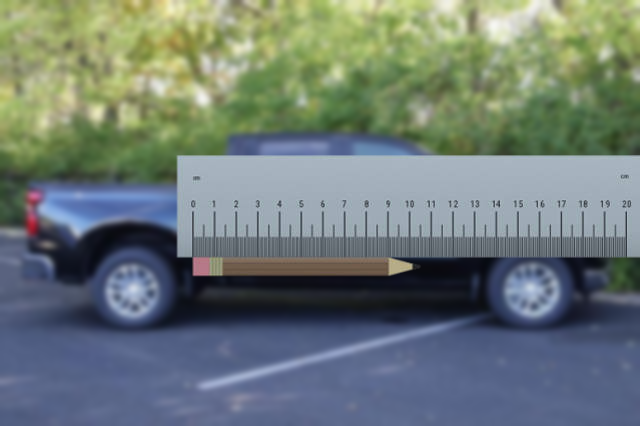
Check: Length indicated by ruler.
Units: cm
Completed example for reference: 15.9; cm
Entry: 10.5; cm
